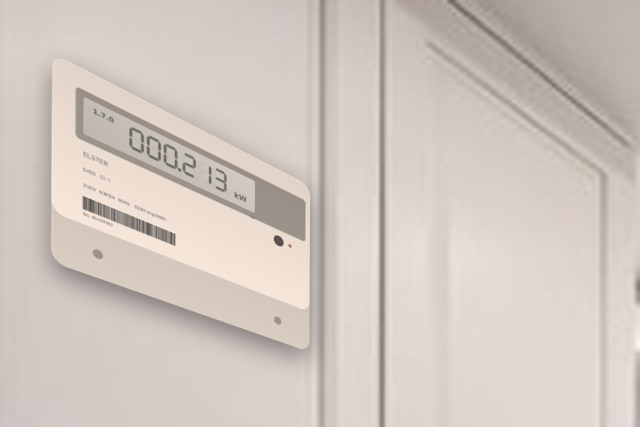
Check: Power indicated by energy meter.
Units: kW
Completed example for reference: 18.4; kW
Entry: 0.213; kW
